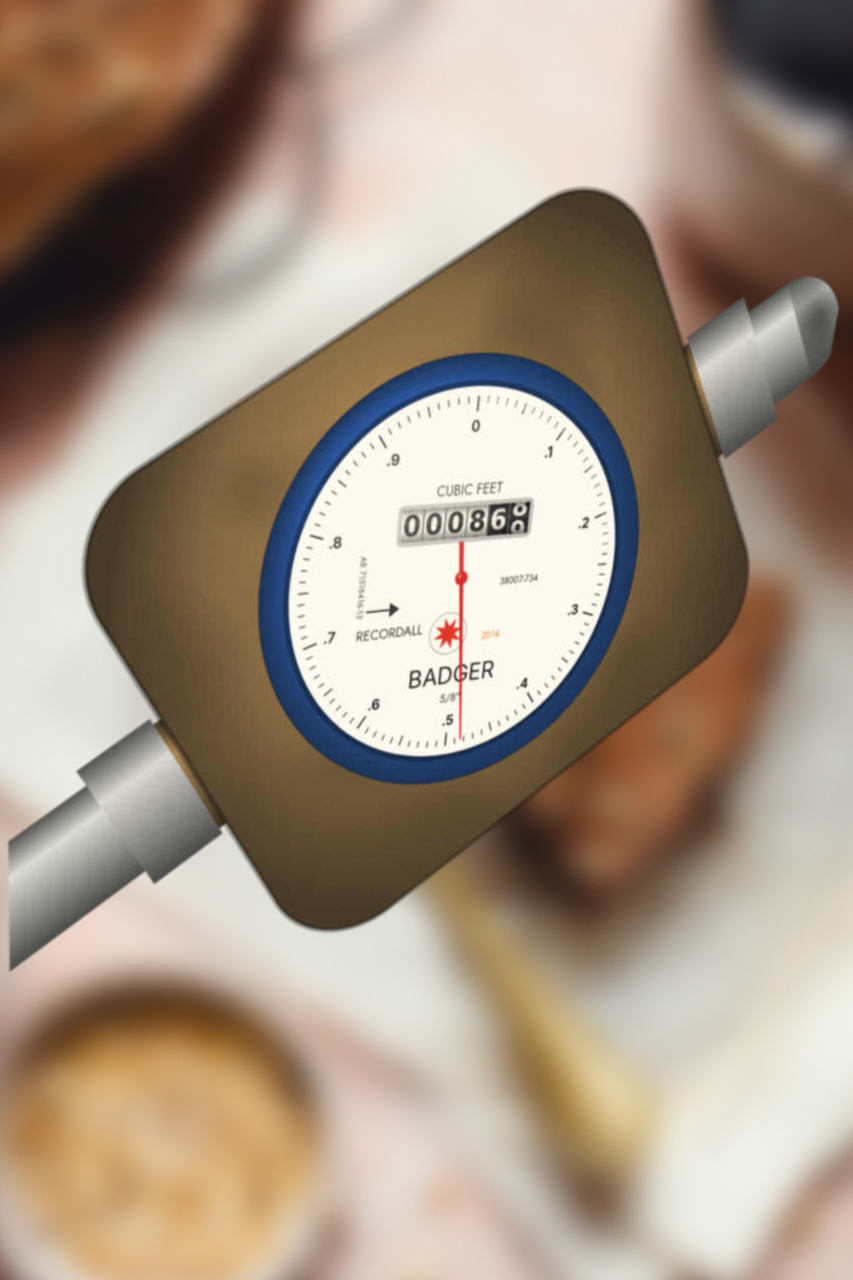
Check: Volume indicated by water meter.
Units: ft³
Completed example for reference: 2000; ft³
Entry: 868.48; ft³
